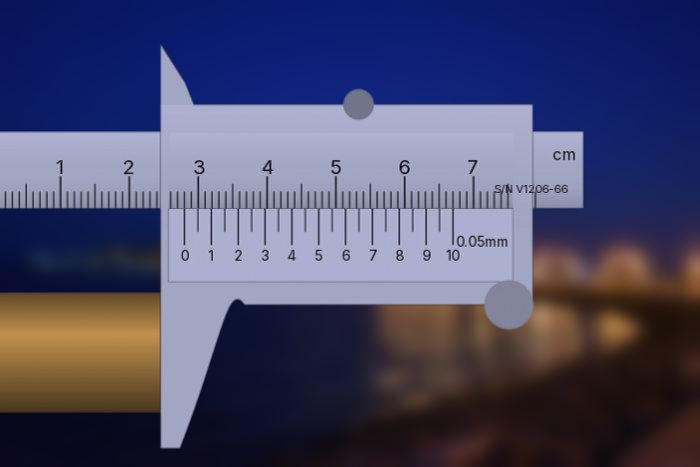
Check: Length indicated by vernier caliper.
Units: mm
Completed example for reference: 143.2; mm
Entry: 28.0; mm
